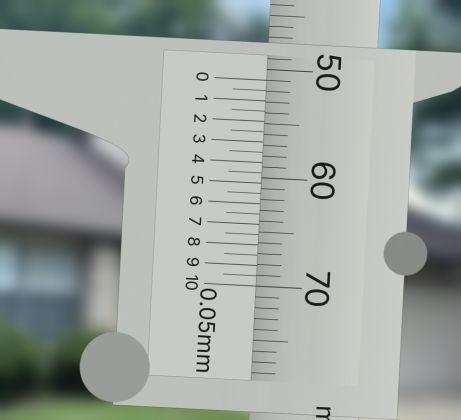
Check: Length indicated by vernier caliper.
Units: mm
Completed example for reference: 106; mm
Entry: 51.0; mm
